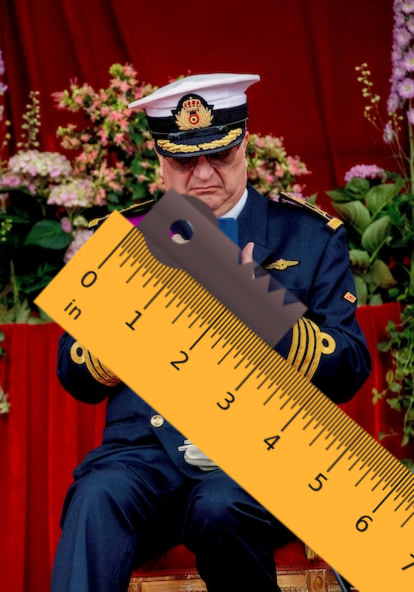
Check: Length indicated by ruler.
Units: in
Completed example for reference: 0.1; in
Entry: 3; in
